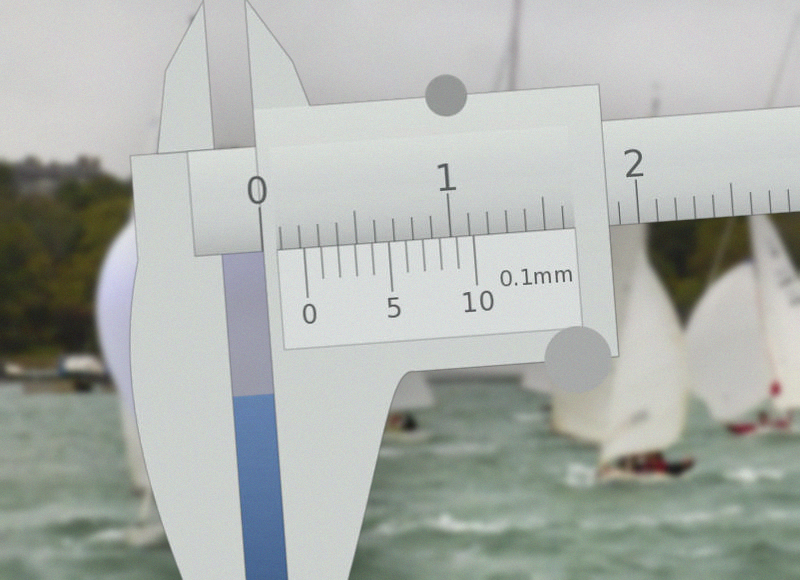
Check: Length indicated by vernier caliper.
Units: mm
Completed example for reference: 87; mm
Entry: 2.2; mm
